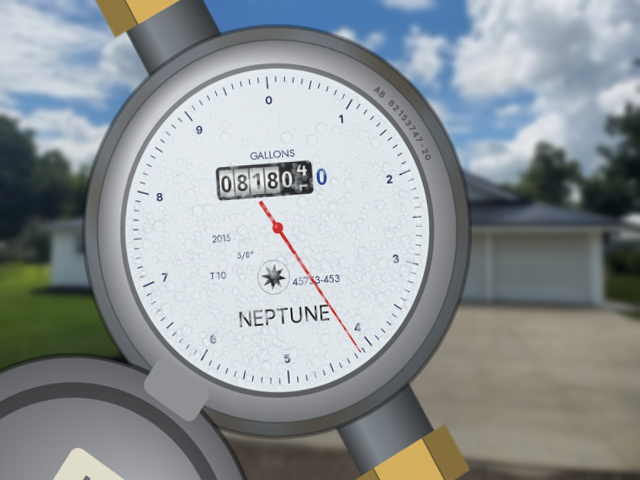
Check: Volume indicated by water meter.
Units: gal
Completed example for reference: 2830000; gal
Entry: 818044.1; gal
